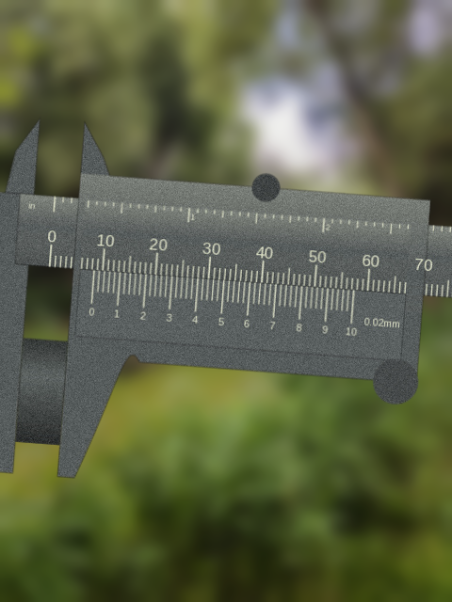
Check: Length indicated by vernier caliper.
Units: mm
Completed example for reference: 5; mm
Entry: 8.4; mm
